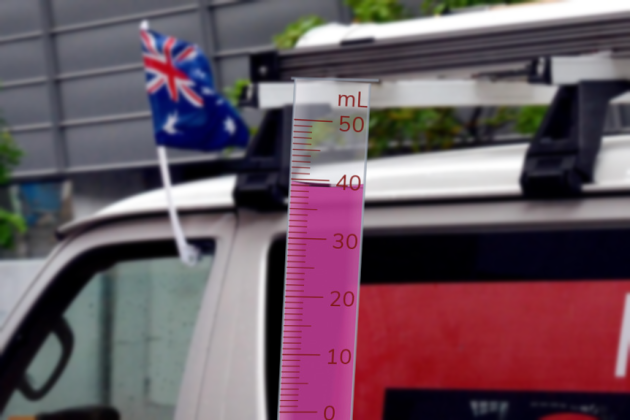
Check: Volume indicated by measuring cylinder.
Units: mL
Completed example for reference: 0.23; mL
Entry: 39; mL
